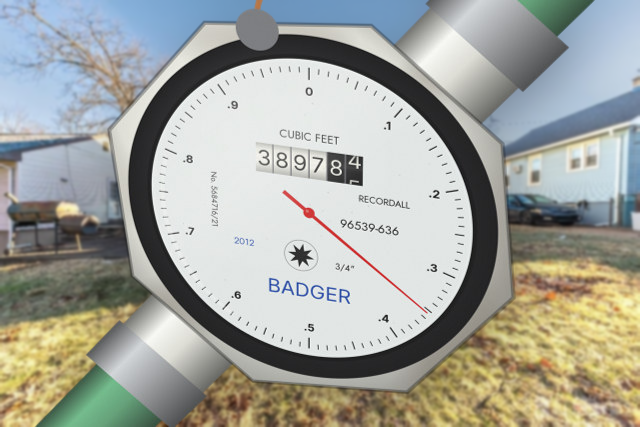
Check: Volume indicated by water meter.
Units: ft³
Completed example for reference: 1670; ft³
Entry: 389784.35; ft³
